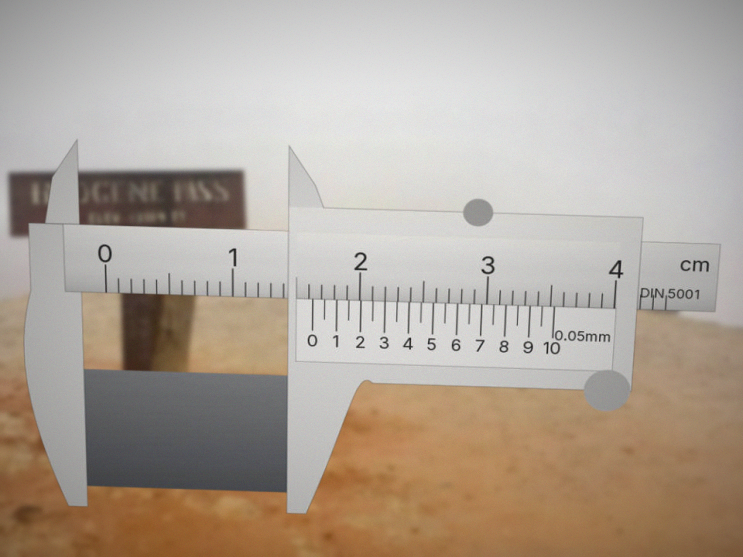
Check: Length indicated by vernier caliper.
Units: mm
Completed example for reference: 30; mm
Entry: 16.3; mm
